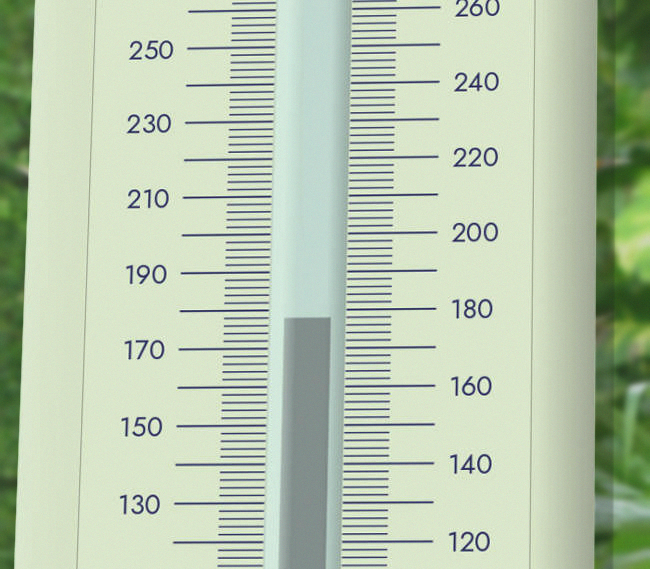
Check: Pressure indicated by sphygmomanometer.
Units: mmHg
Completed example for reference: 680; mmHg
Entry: 178; mmHg
